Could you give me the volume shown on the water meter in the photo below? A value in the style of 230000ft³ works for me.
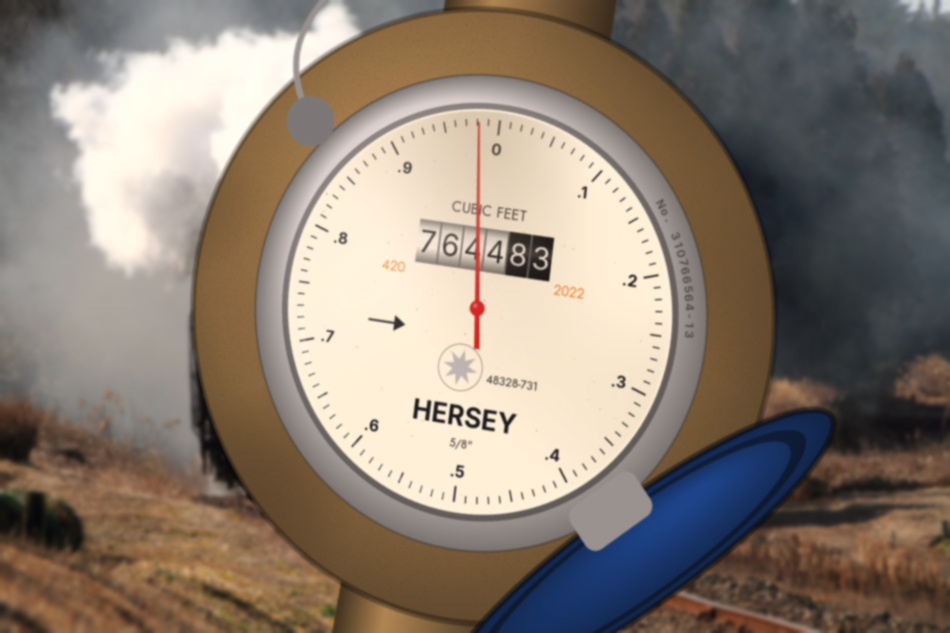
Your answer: 764482.98ft³
